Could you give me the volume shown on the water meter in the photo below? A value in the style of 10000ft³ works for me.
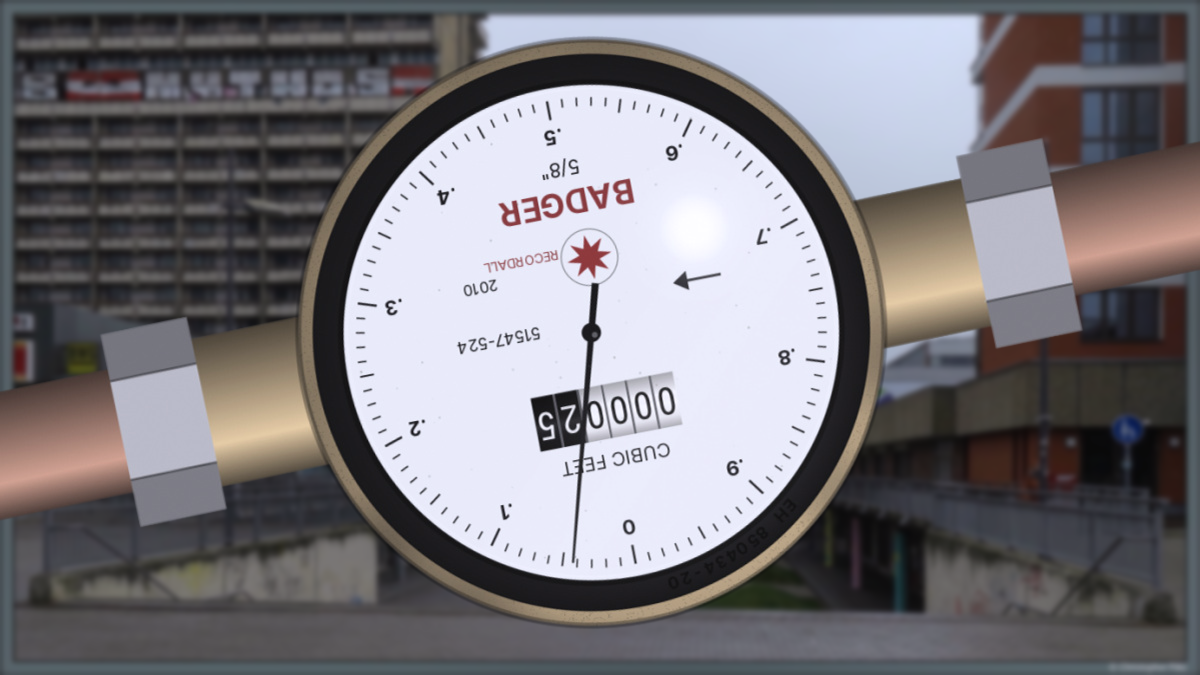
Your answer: 25.04ft³
